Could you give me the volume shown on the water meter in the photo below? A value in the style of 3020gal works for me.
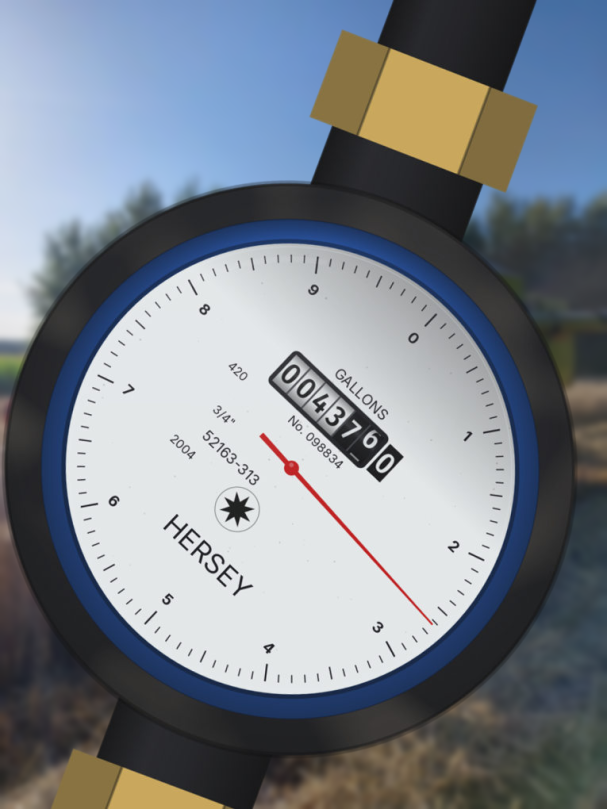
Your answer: 43762.6gal
